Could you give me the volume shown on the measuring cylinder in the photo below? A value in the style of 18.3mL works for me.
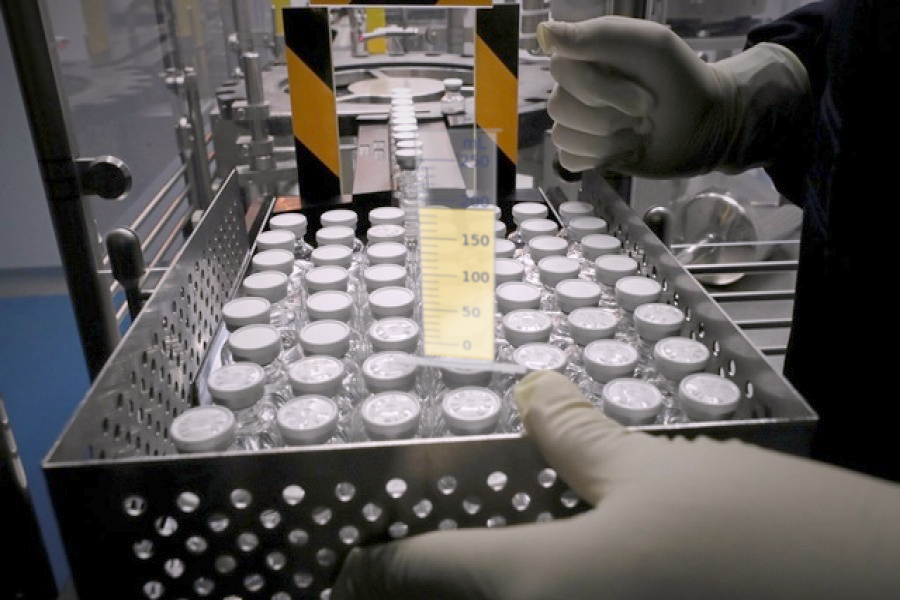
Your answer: 190mL
